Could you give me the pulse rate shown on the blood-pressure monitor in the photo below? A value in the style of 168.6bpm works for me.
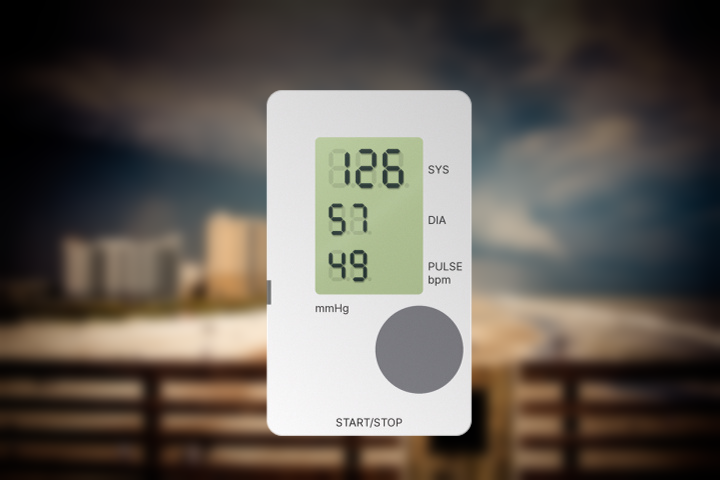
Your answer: 49bpm
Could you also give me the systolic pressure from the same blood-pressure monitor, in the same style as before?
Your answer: 126mmHg
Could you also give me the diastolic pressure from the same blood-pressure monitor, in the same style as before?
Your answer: 57mmHg
